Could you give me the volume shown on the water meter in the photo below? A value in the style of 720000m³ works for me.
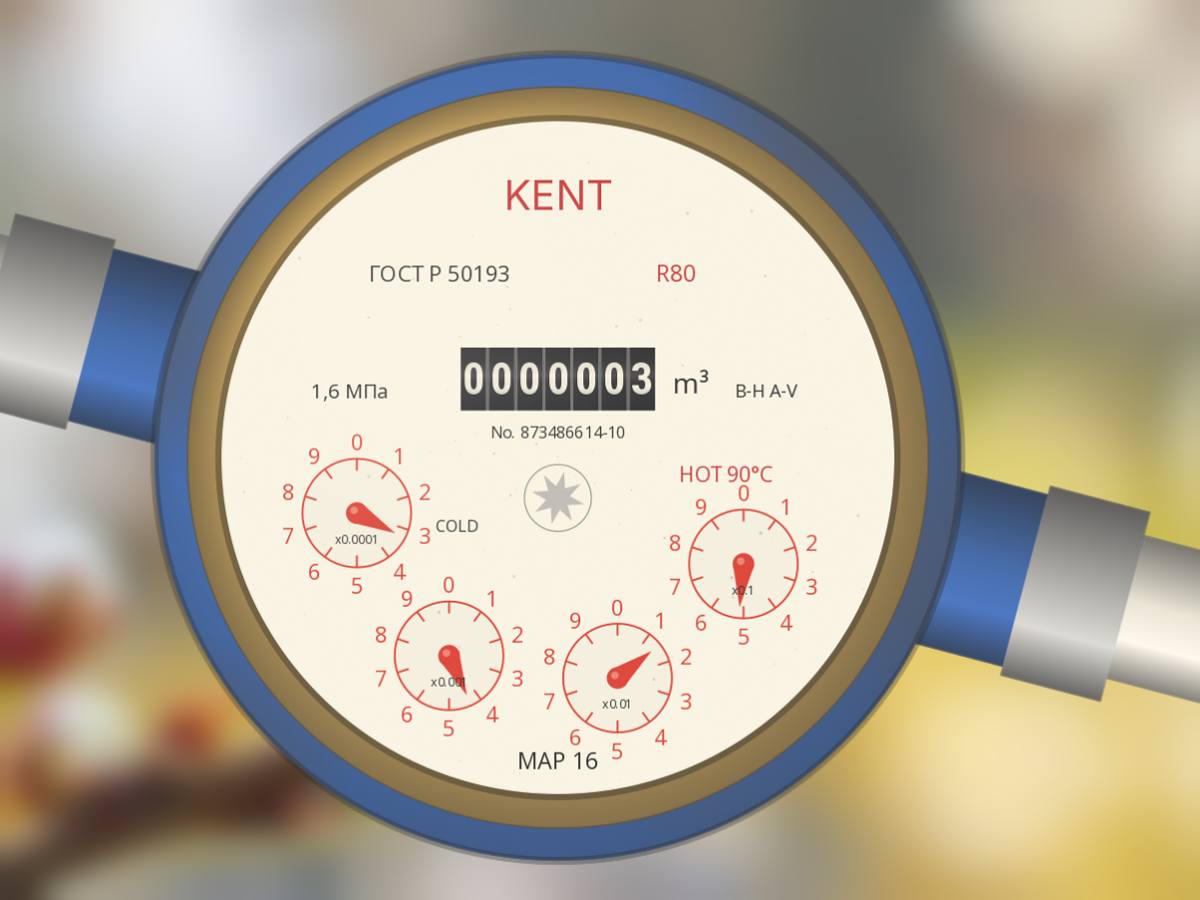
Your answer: 3.5143m³
